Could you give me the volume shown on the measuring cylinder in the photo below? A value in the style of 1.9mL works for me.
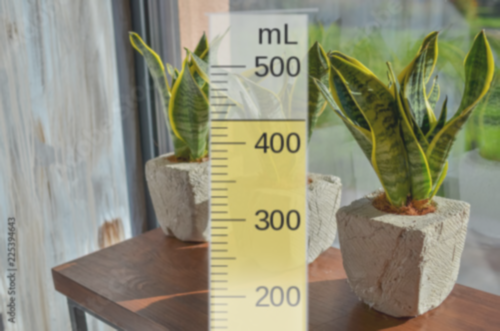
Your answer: 430mL
